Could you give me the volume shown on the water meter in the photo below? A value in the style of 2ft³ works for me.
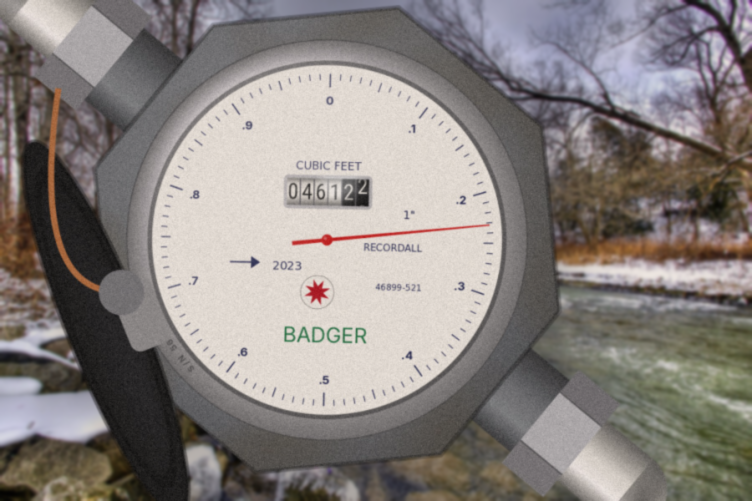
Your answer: 46122.23ft³
